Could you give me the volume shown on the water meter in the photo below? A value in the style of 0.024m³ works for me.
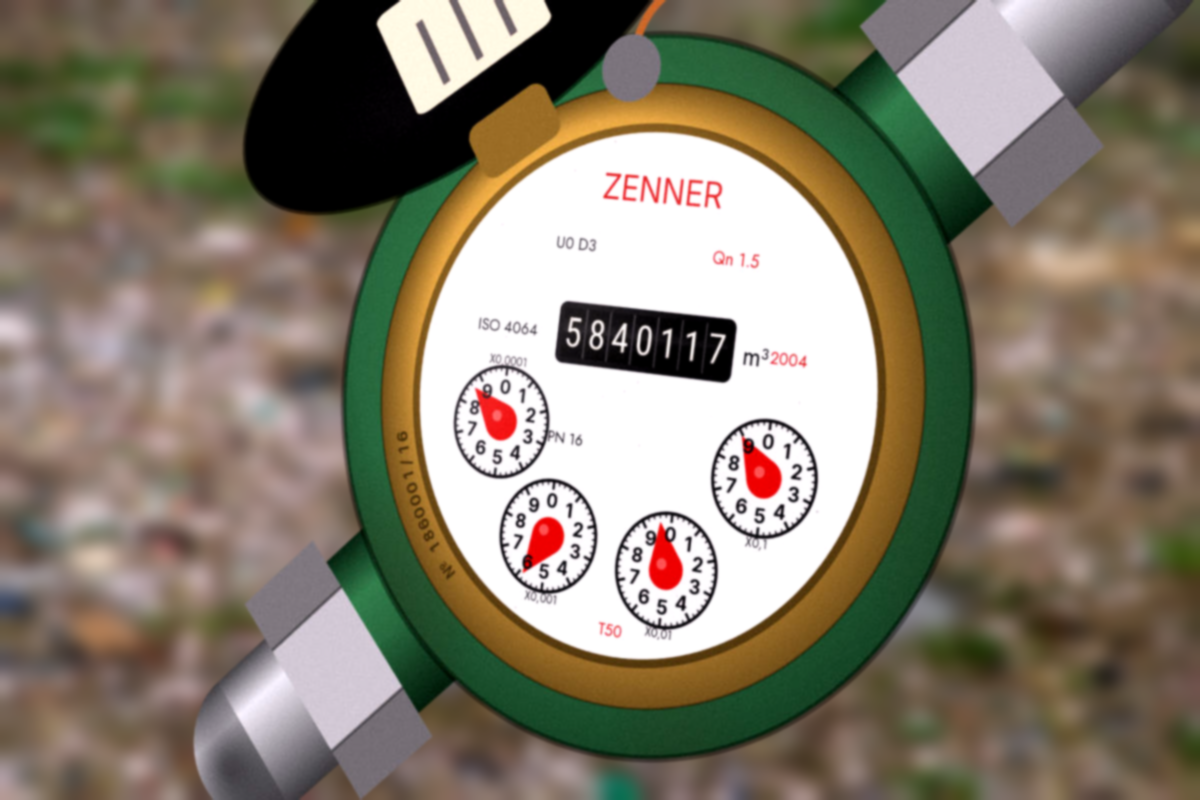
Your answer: 5840117.8958m³
